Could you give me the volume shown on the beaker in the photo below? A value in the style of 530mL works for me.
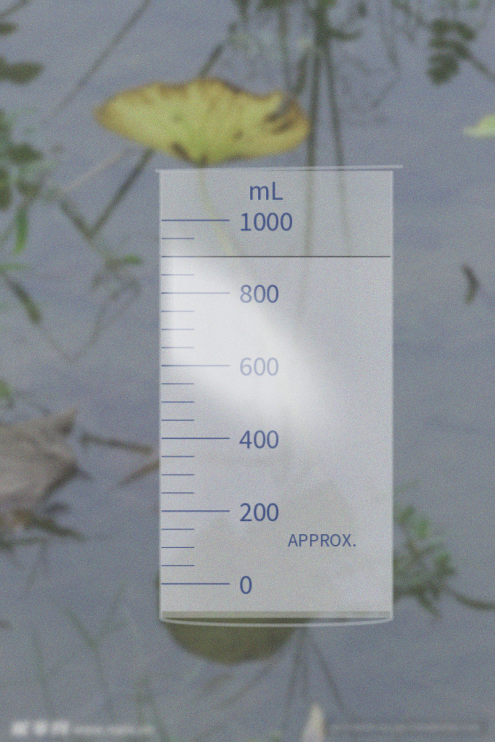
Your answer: 900mL
